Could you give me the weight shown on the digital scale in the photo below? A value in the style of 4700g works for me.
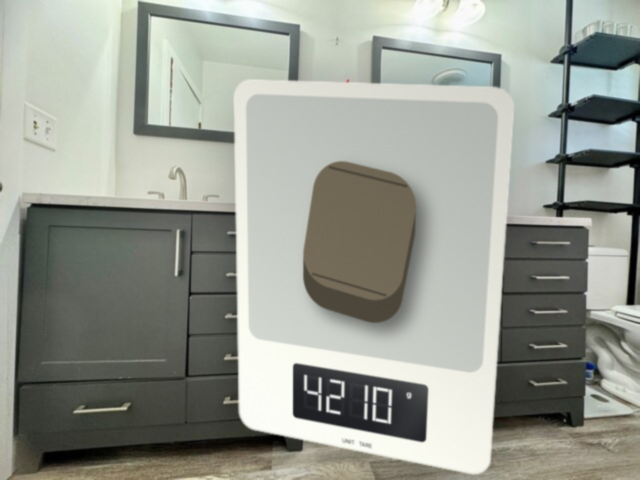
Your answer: 4210g
